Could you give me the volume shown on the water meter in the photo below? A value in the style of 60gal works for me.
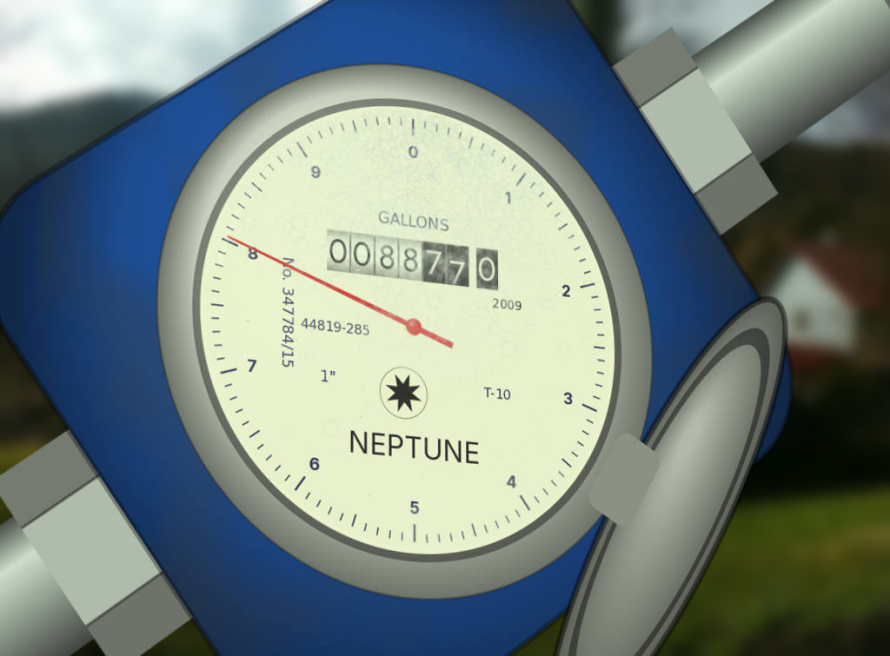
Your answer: 88768.0gal
